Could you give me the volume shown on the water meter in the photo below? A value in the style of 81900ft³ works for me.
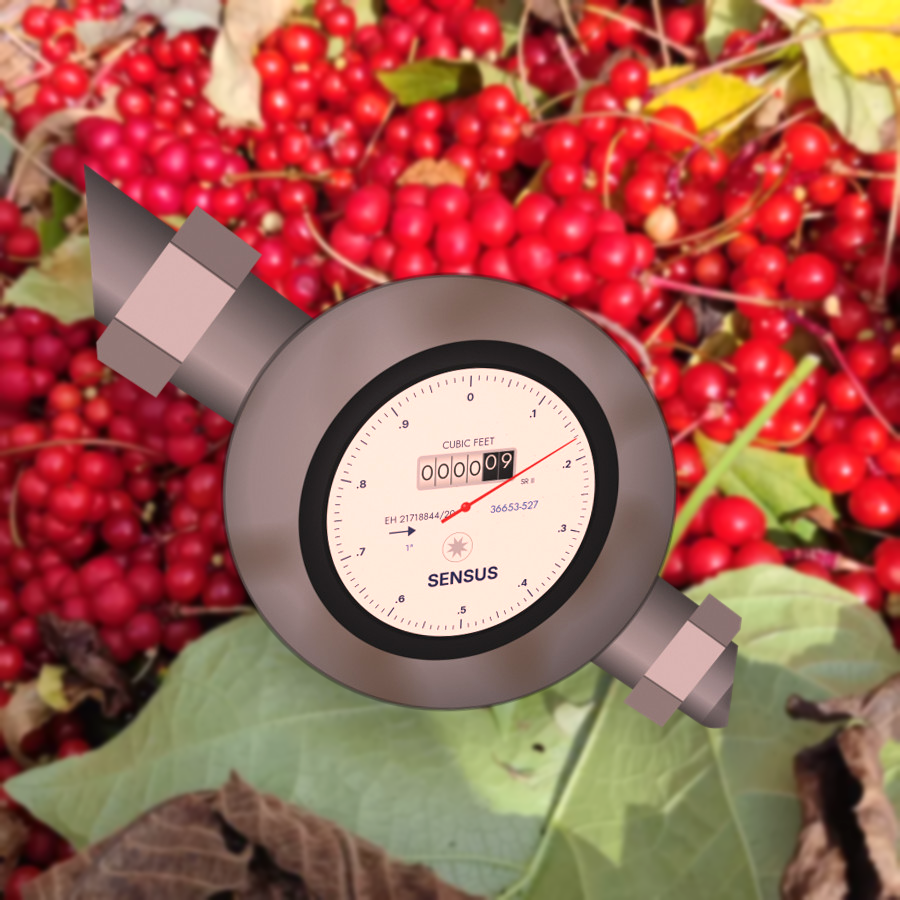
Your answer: 9.17ft³
